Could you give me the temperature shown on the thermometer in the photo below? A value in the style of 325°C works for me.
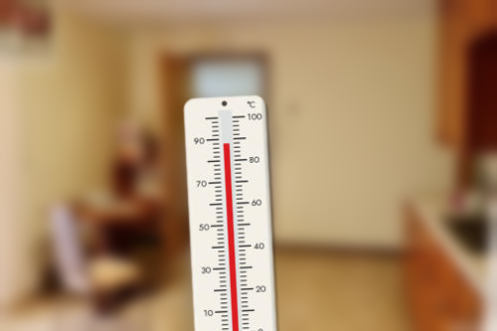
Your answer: 88°C
